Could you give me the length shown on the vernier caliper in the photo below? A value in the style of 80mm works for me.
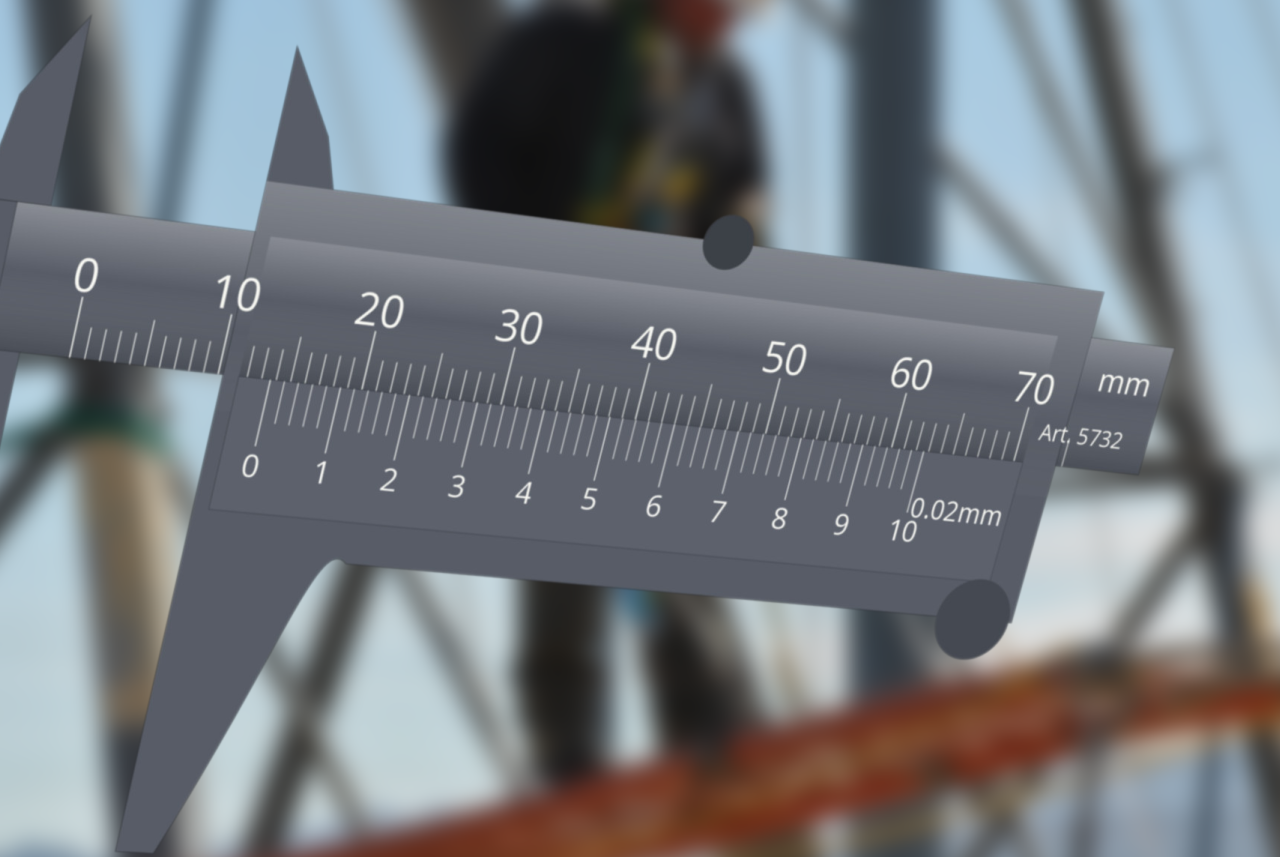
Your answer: 13.6mm
